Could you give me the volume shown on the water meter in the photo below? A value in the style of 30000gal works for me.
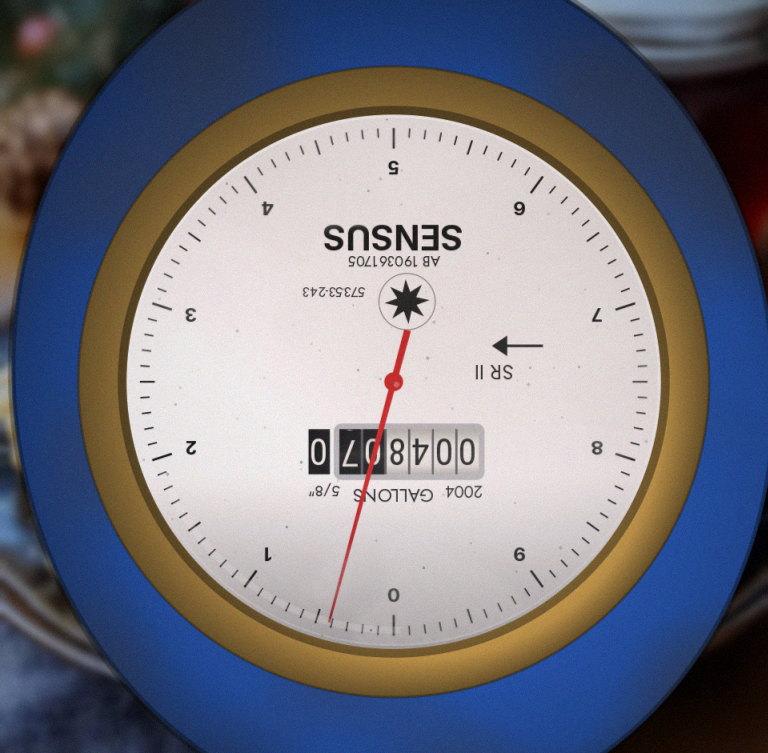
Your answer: 48070.4gal
